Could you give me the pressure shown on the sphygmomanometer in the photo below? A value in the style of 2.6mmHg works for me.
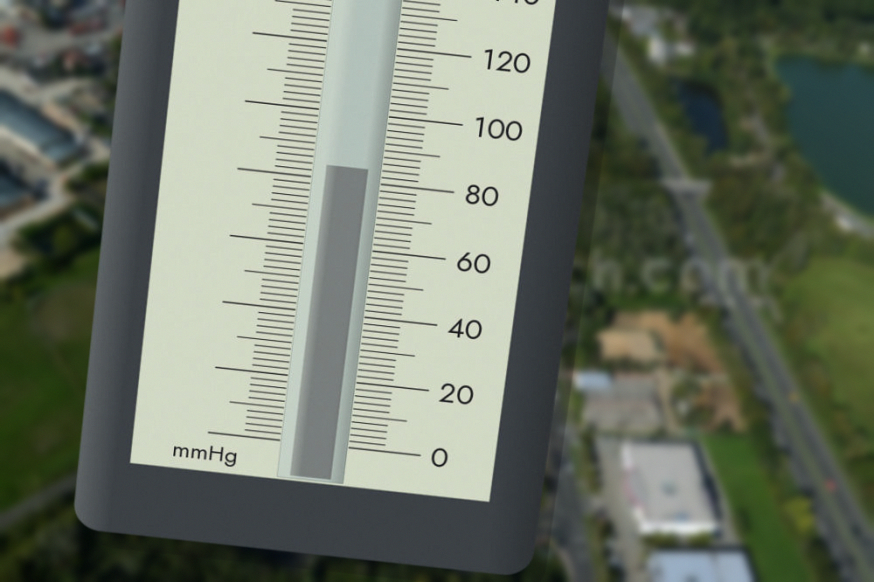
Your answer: 84mmHg
